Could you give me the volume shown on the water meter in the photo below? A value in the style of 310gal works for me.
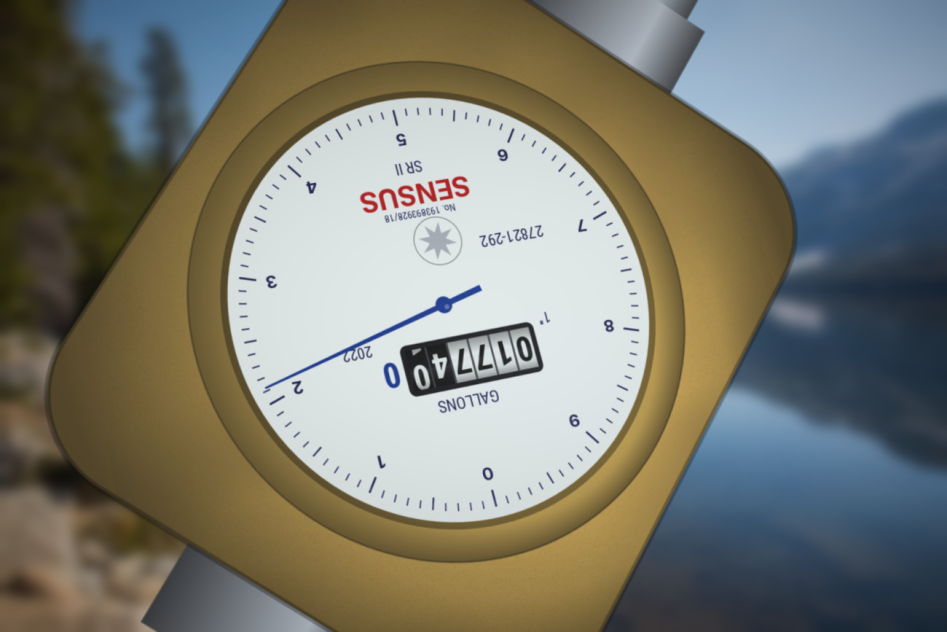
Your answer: 177402.1gal
